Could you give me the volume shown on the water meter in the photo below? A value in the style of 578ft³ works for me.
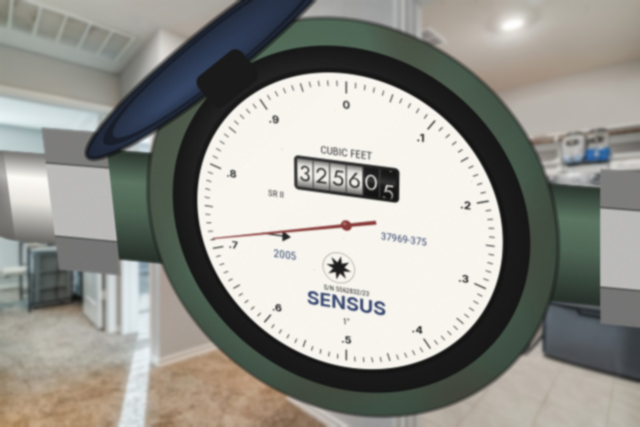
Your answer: 325604.71ft³
